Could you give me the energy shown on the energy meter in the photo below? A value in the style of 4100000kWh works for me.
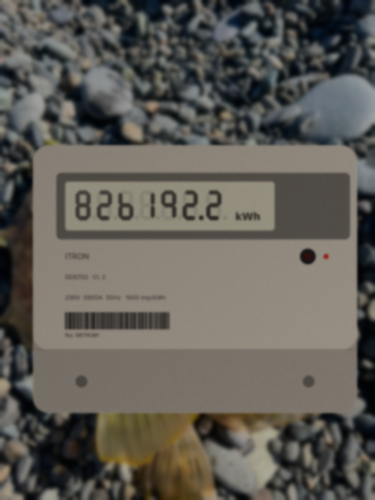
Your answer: 826192.2kWh
